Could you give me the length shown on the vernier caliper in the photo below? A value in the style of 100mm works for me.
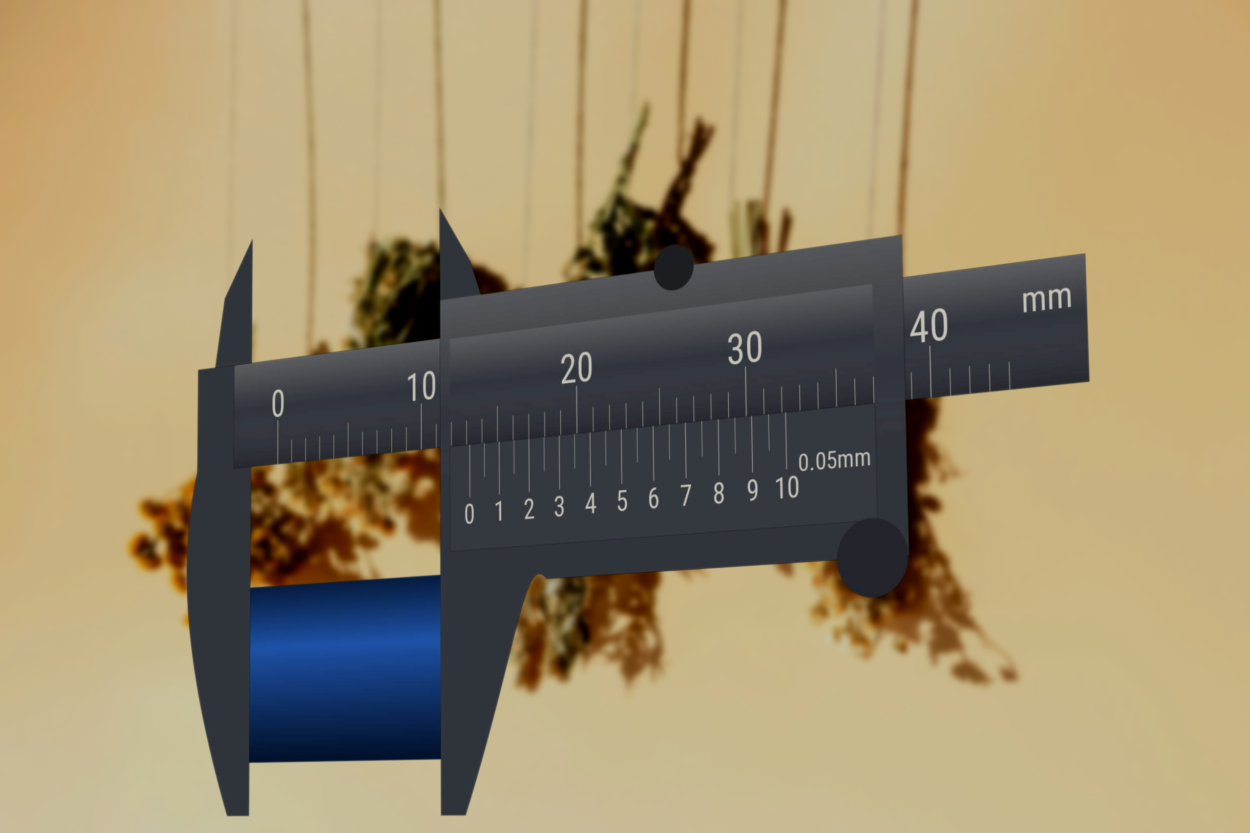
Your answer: 13.2mm
